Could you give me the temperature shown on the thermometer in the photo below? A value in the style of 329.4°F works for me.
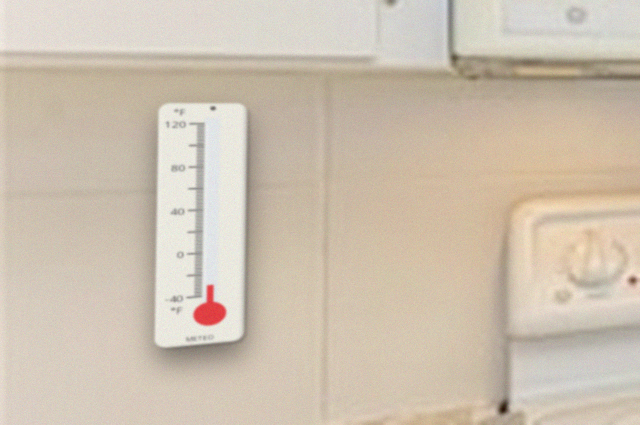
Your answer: -30°F
